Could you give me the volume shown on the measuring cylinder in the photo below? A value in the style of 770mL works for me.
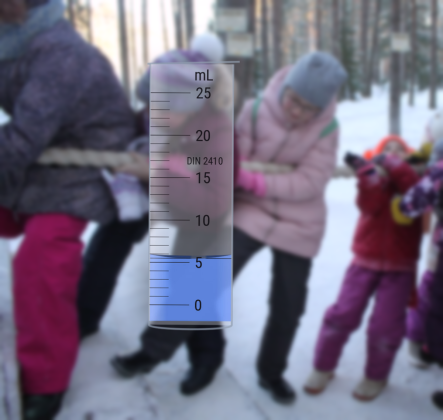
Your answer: 5.5mL
